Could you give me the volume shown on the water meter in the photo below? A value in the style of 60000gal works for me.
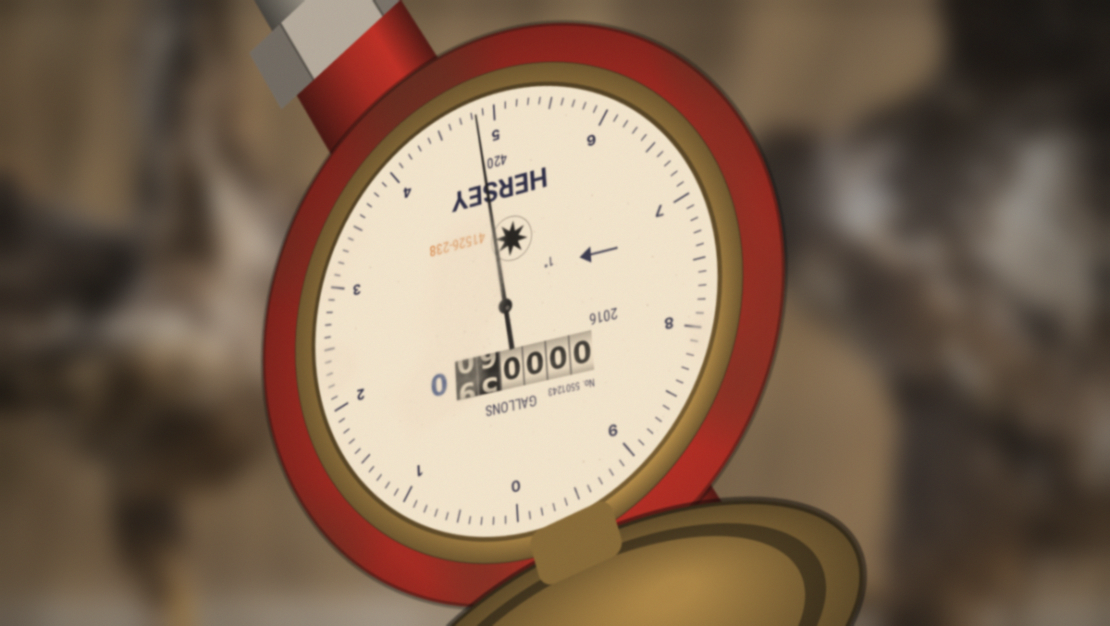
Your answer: 594.8gal
